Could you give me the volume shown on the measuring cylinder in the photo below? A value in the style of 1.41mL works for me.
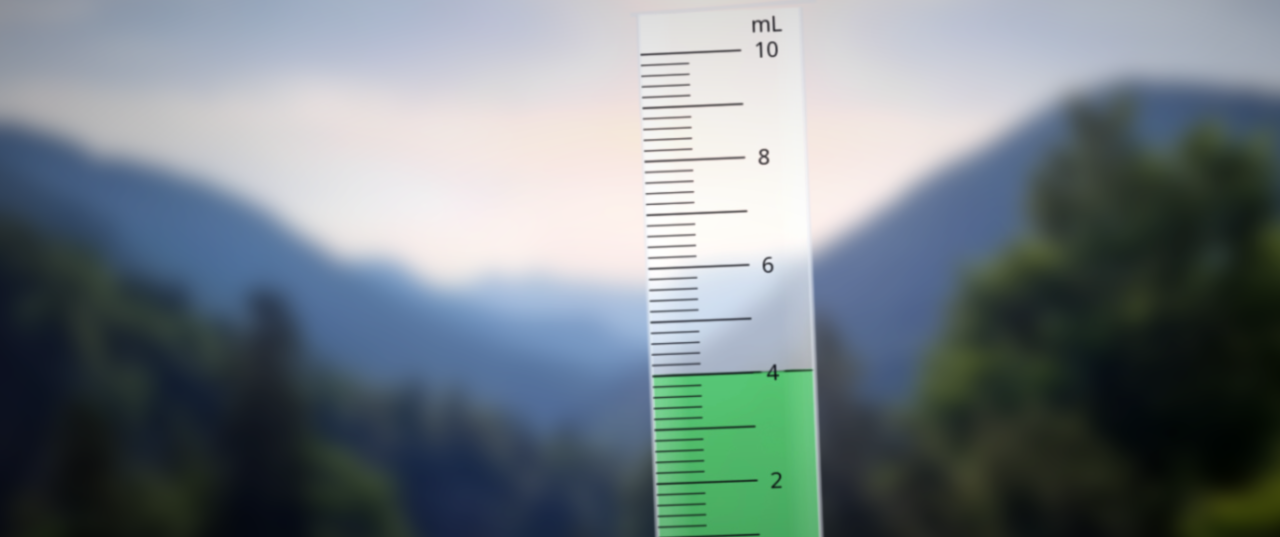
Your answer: 4mL
